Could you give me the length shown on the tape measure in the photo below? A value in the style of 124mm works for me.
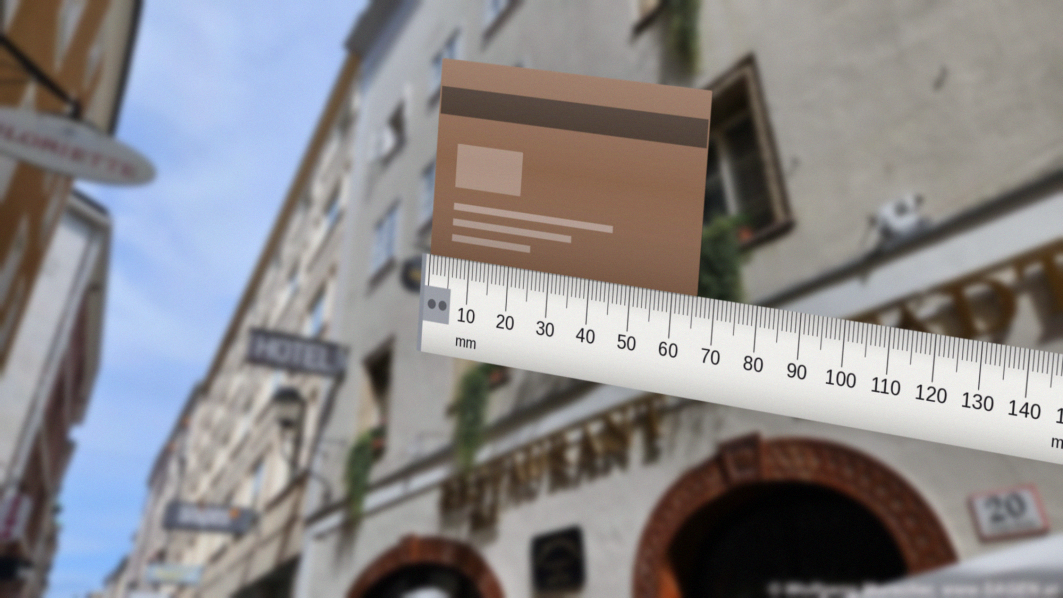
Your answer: 66mm
